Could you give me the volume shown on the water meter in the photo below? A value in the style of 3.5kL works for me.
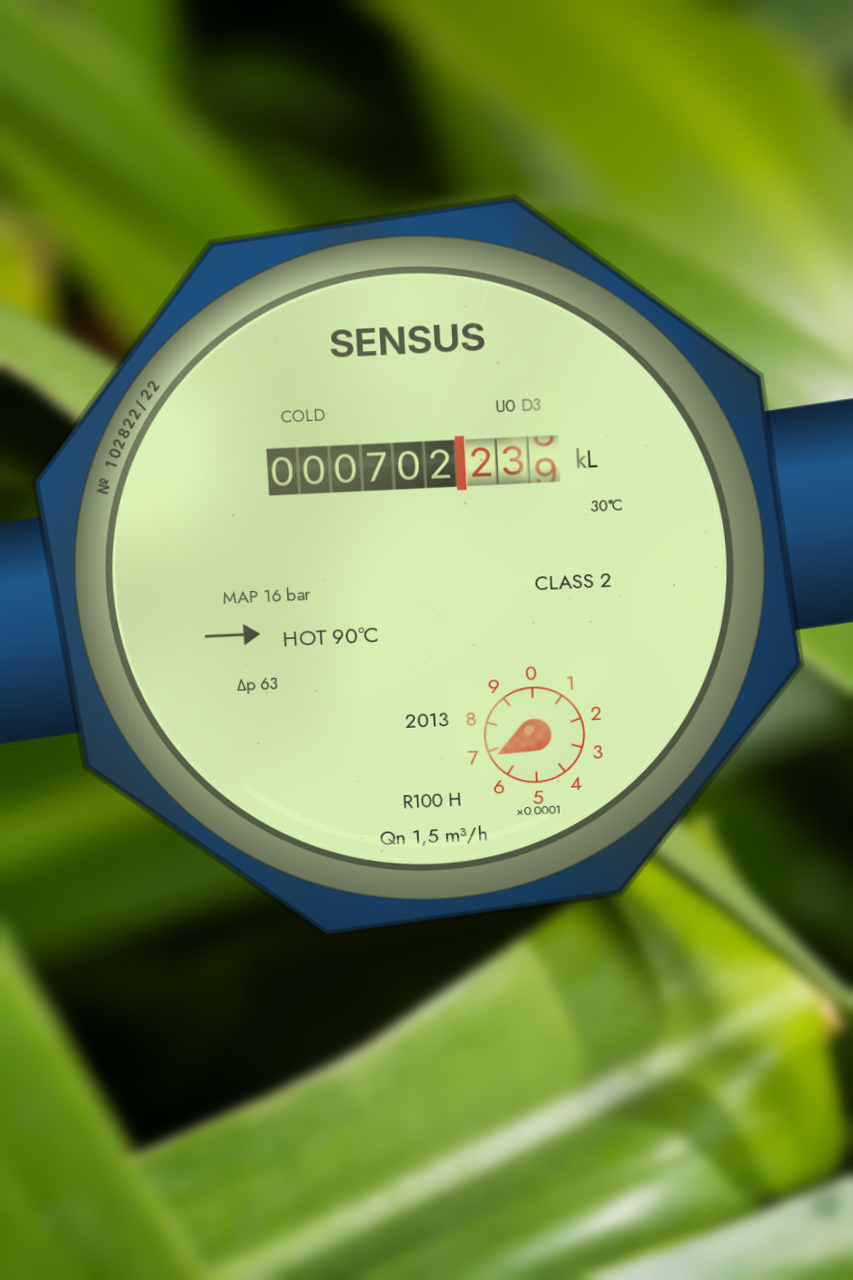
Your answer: 702.2386kL
